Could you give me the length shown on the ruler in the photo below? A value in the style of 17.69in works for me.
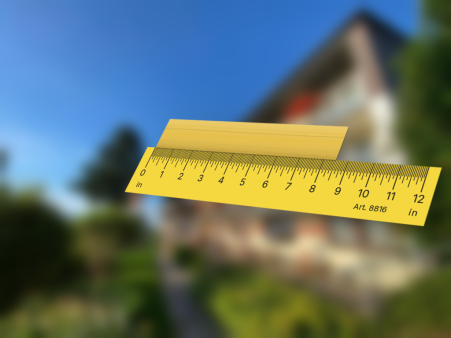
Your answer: 8.5in
